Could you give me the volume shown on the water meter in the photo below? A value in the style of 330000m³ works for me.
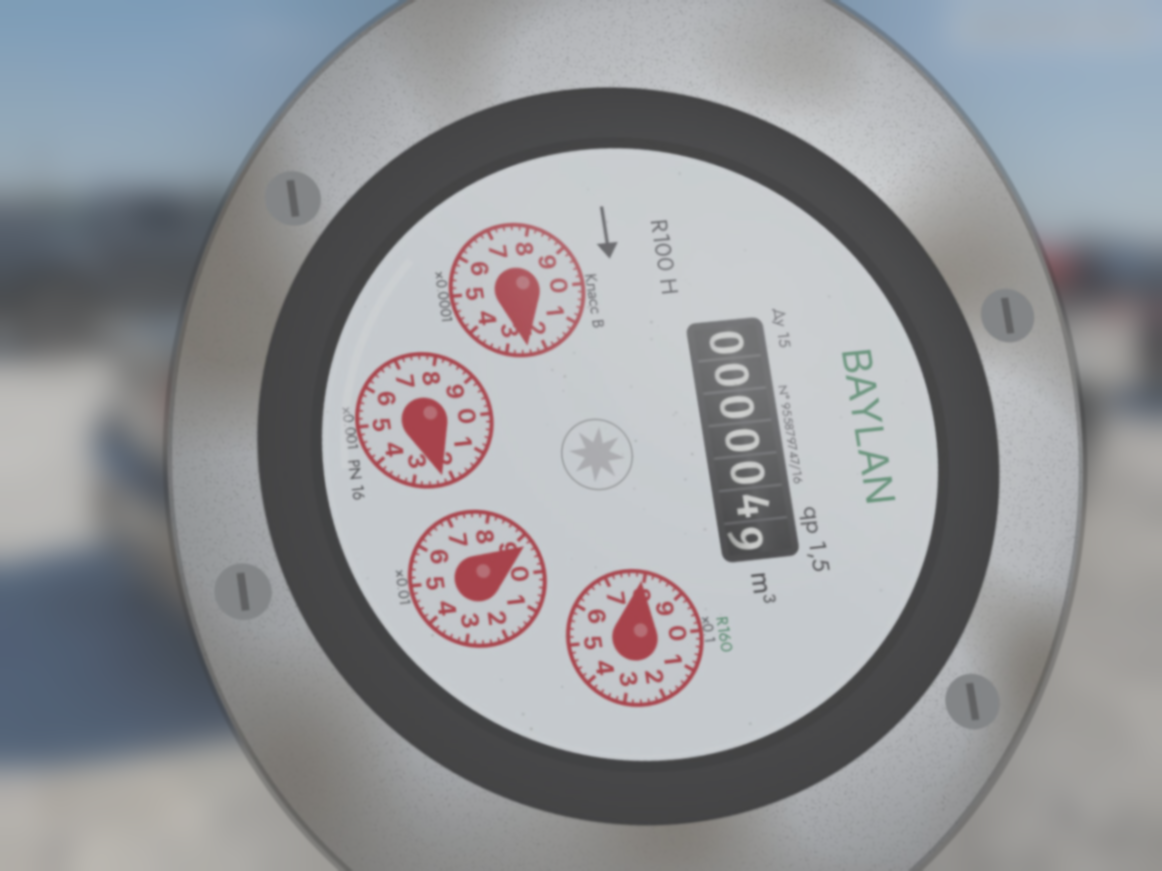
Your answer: 48.7922m³
